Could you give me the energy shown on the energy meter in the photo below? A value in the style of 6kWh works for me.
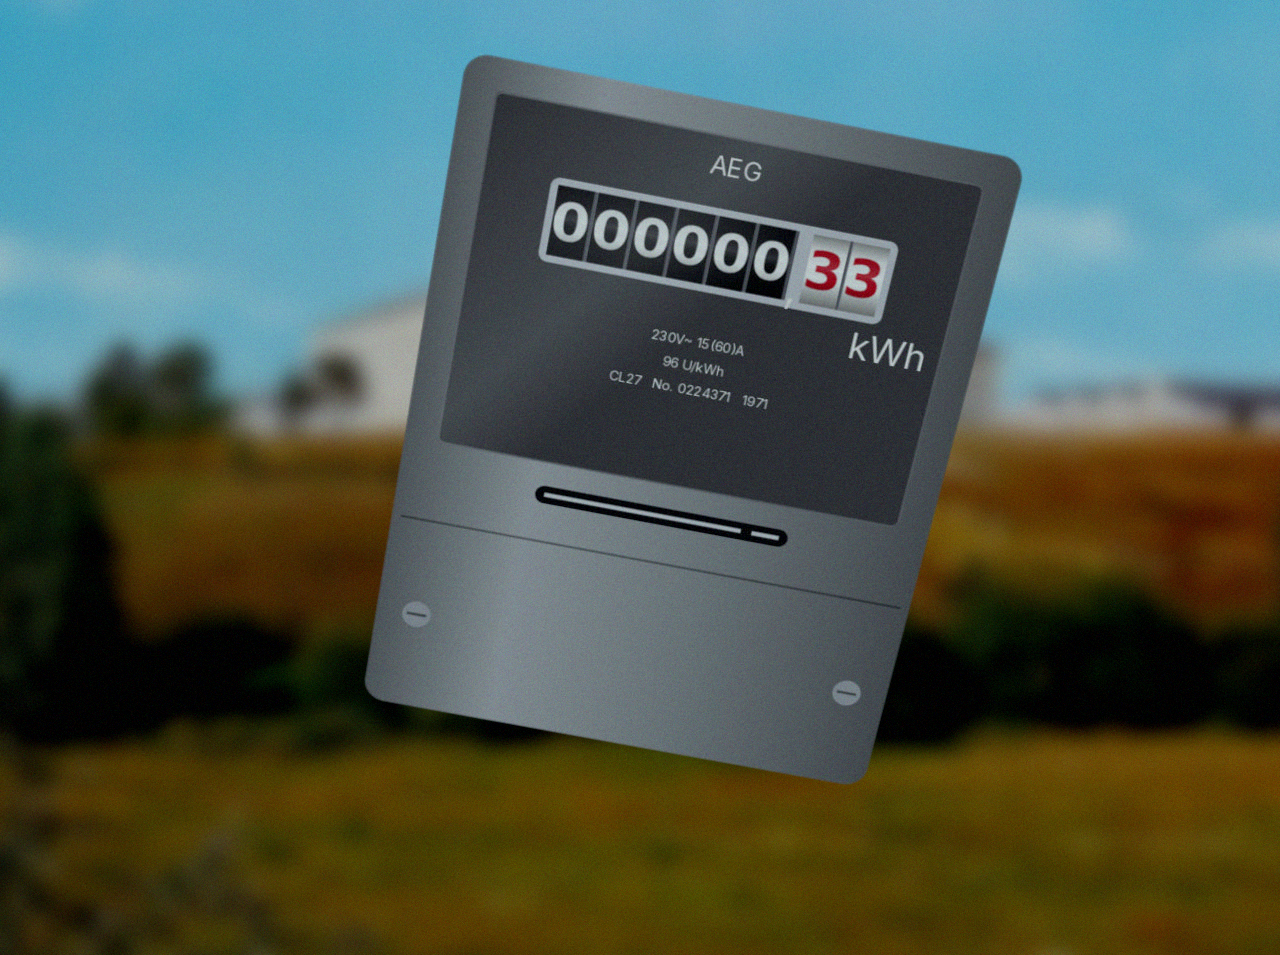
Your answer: 0.33kWh
